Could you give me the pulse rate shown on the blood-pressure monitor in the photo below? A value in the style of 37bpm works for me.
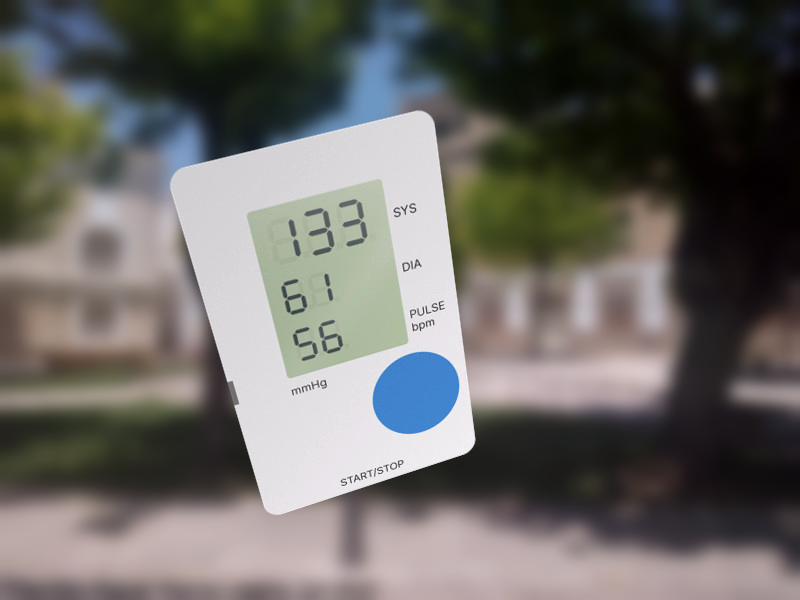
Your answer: 56bpm
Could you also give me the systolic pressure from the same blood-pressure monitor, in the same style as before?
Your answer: 133mmHg
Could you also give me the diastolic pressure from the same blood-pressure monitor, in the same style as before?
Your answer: 61mmHg
